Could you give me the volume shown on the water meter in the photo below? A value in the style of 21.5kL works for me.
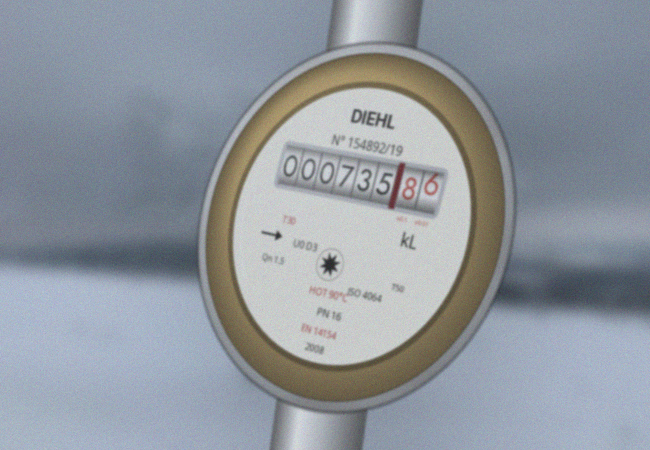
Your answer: 735.86kL
